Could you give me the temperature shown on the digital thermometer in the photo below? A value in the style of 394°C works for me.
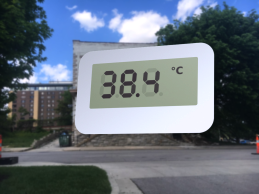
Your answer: 38.4°C
